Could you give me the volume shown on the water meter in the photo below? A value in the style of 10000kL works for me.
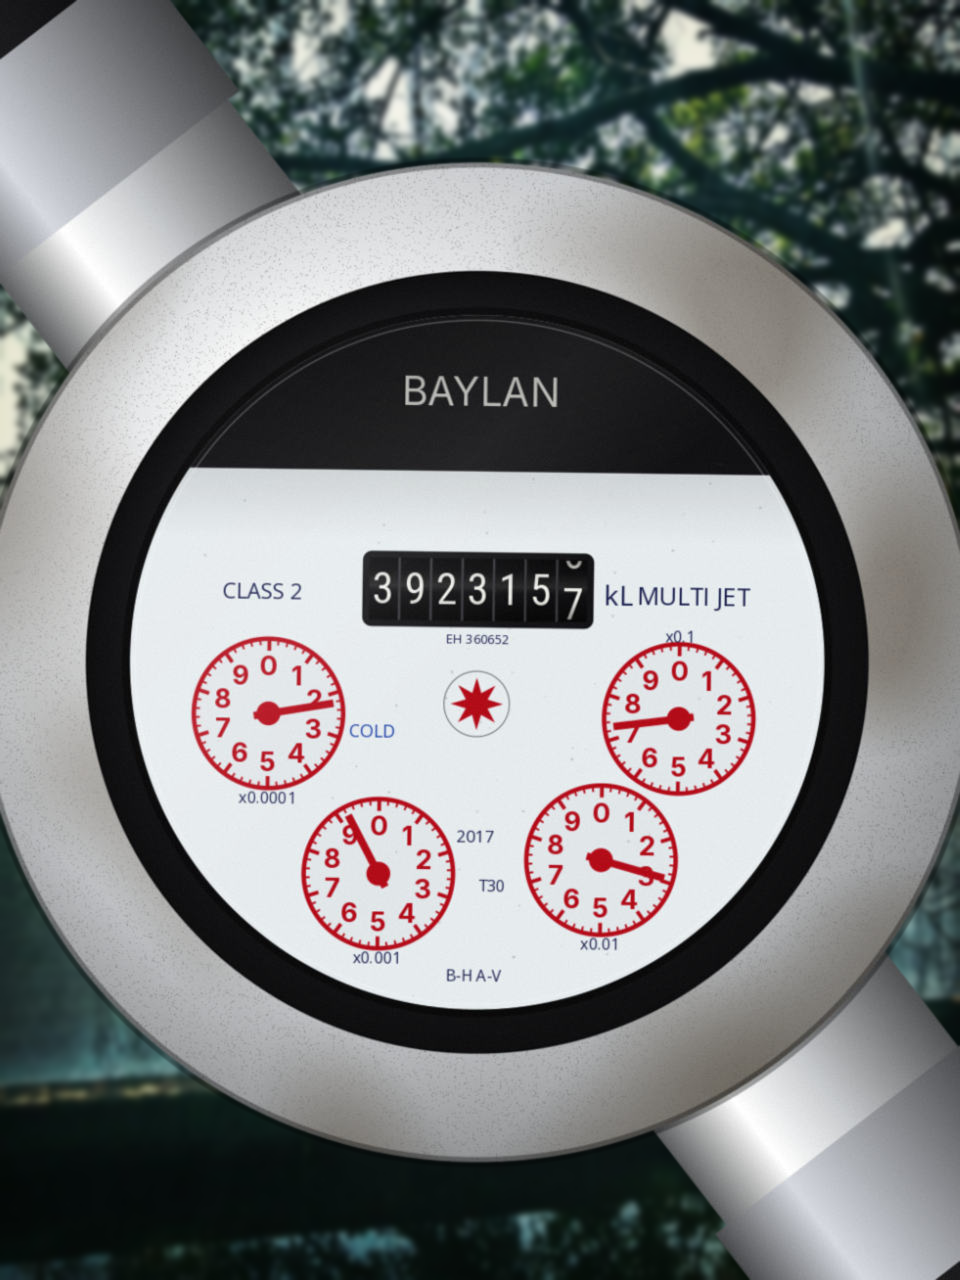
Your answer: 3923156.7292kL
